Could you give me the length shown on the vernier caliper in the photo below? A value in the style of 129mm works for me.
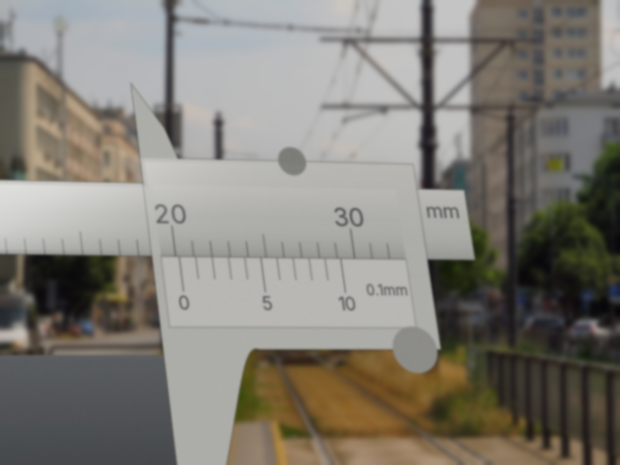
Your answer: 20.2mm
